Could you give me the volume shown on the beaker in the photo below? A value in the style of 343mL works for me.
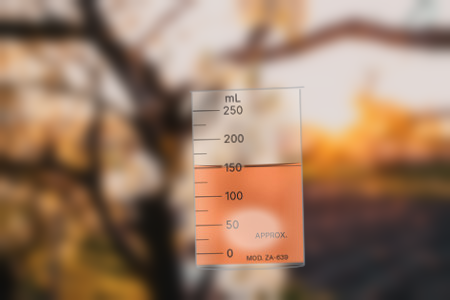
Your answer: 150mL
